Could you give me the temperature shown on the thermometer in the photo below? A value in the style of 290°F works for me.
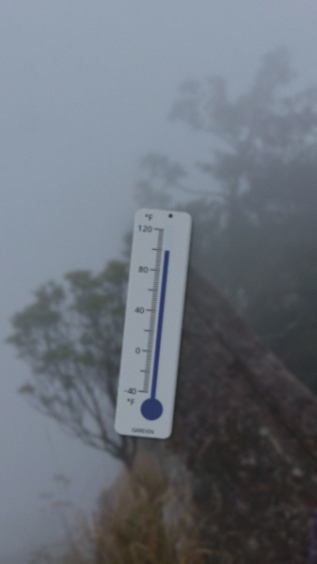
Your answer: 100°F
